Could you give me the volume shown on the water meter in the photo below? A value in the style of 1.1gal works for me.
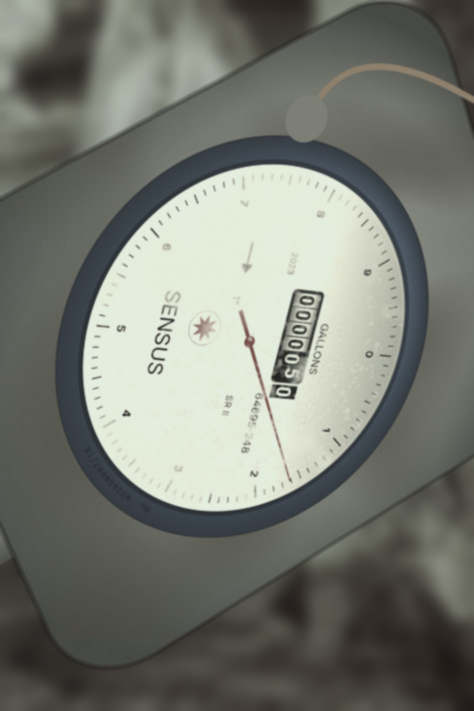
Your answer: 51.6gal
